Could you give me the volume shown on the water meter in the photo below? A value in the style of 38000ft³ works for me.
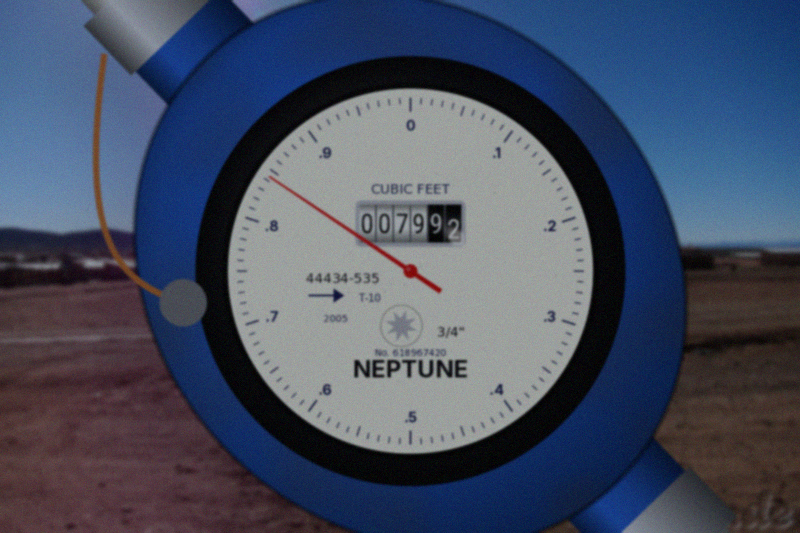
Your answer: 7991.84ft³
